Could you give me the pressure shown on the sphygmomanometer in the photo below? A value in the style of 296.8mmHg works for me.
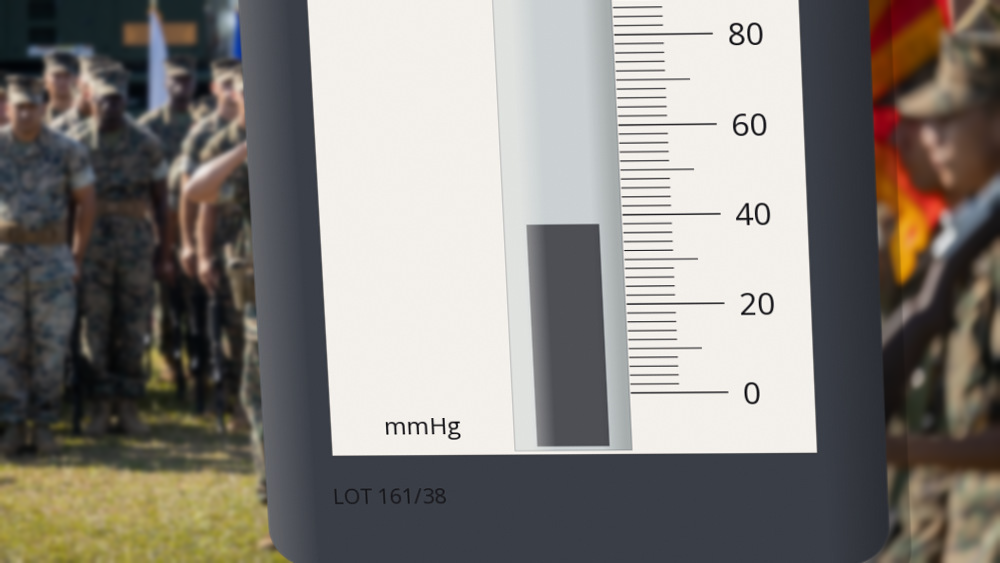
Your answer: 38mmHg
